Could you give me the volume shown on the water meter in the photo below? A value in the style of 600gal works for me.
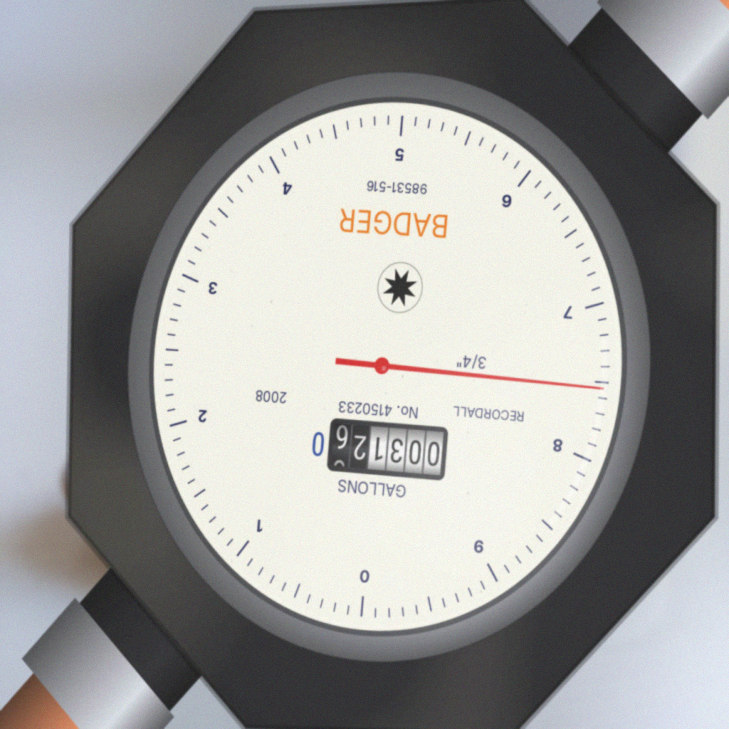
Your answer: 31257.5gal
